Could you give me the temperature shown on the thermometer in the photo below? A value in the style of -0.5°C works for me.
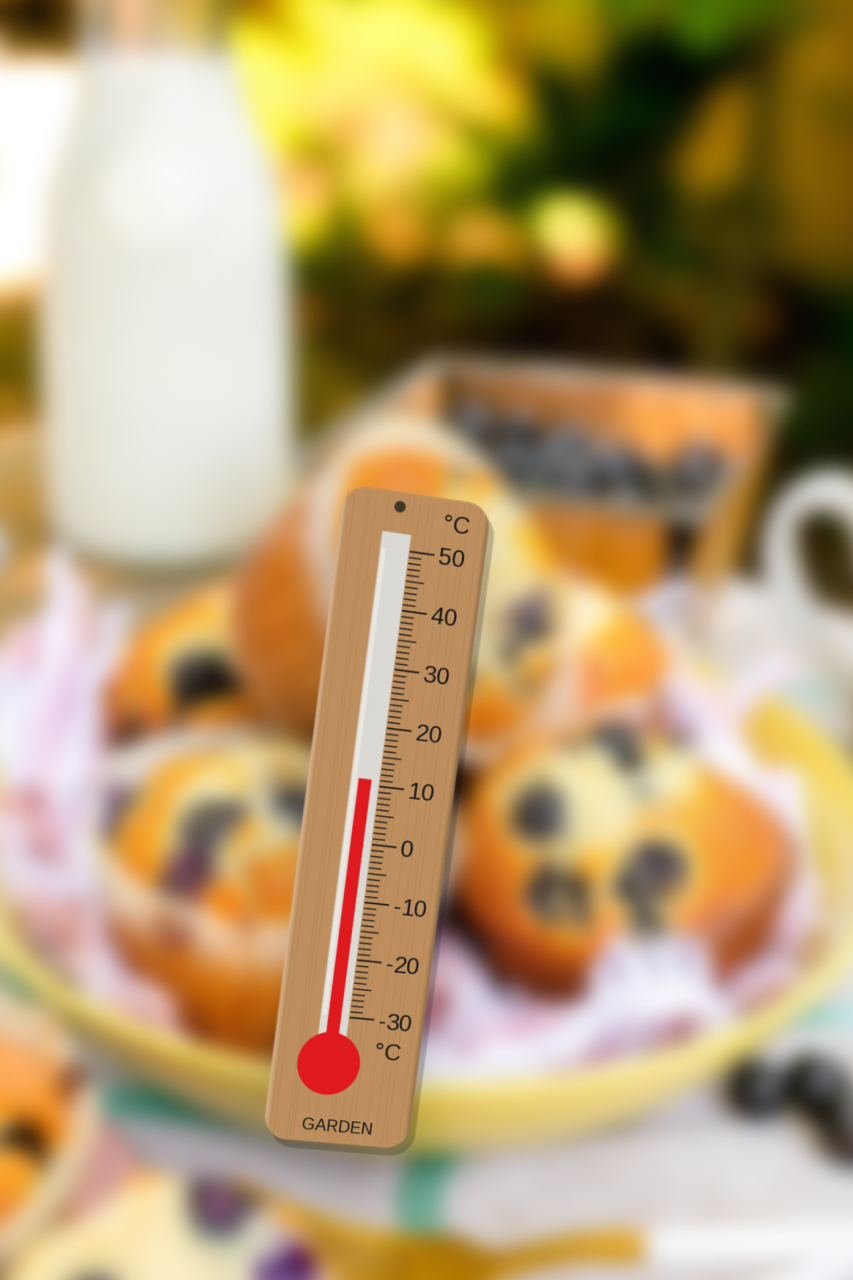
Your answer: 11°C
